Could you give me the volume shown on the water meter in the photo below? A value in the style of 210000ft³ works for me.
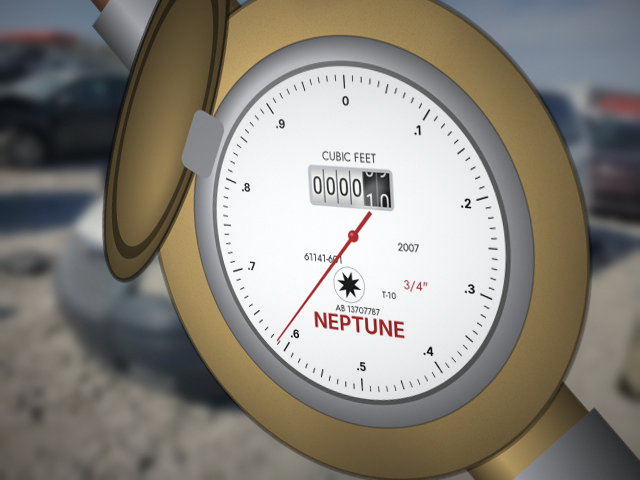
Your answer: 9.61ft³
